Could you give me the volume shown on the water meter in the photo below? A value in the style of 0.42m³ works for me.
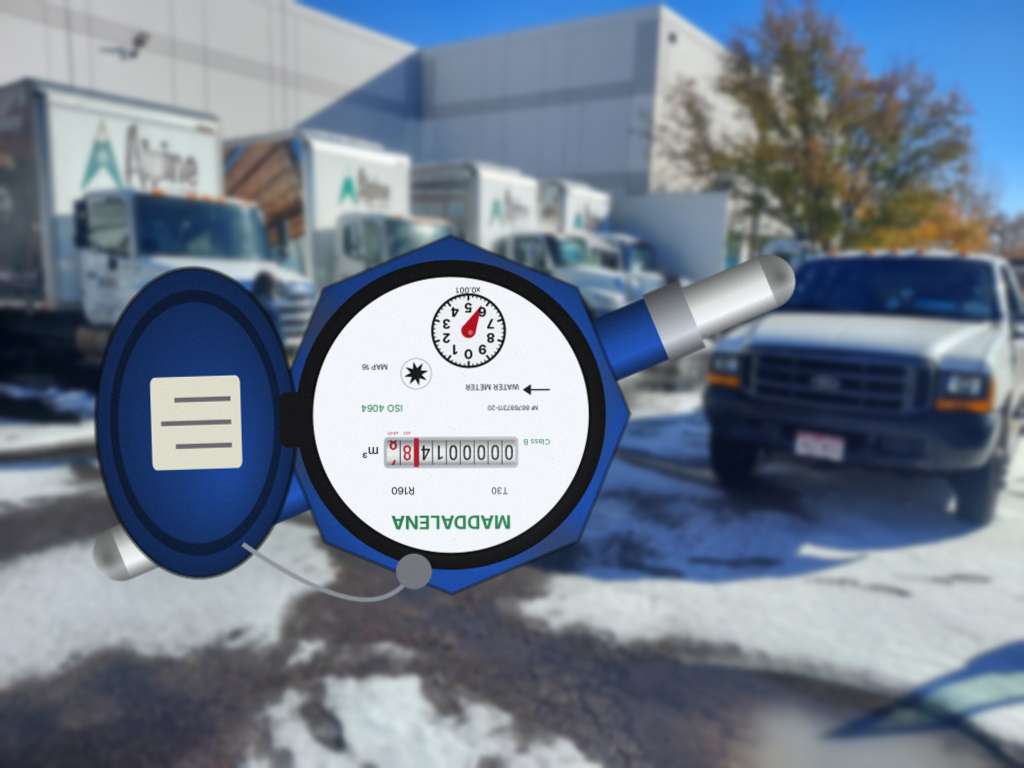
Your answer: 14.875m³
